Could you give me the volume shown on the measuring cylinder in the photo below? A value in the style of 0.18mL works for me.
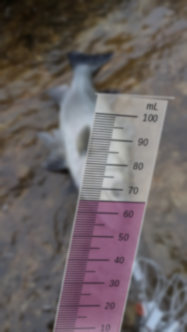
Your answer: 65mL
